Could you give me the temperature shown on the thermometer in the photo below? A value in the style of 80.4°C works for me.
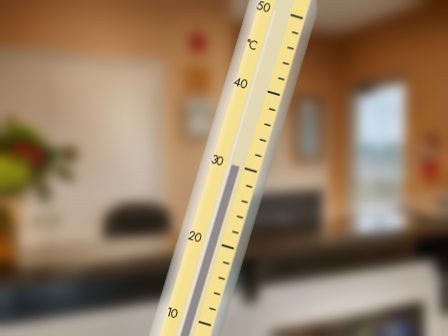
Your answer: 30°C
